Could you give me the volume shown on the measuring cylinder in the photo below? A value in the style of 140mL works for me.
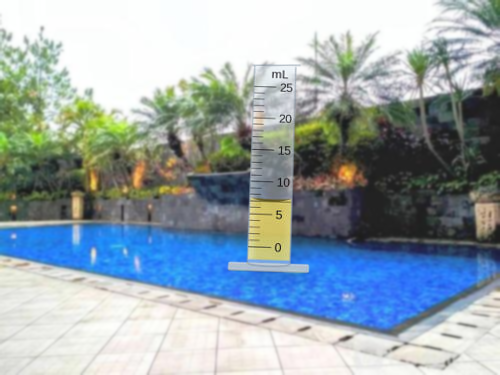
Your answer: 7mL
